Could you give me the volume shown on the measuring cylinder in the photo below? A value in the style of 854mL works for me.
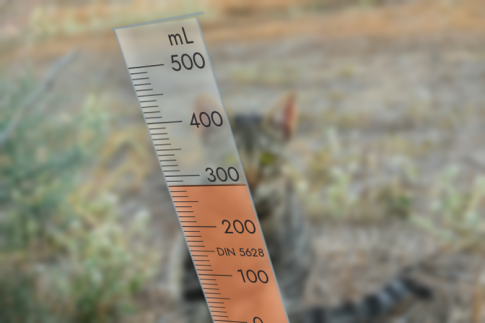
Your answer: 280mL
